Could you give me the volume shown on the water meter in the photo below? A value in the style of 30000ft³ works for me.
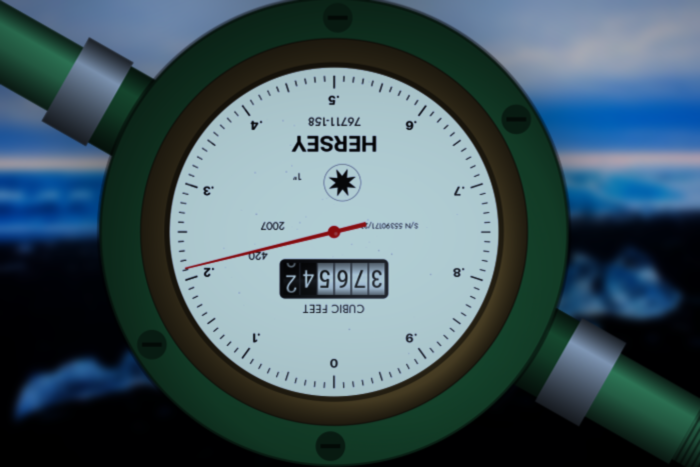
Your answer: 376542.21ft³
